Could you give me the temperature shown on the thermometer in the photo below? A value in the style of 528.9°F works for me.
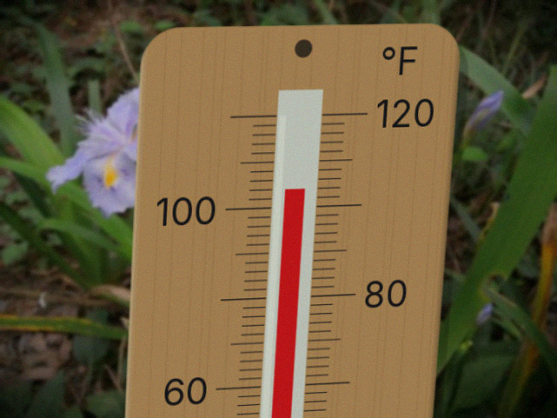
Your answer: 104°F
